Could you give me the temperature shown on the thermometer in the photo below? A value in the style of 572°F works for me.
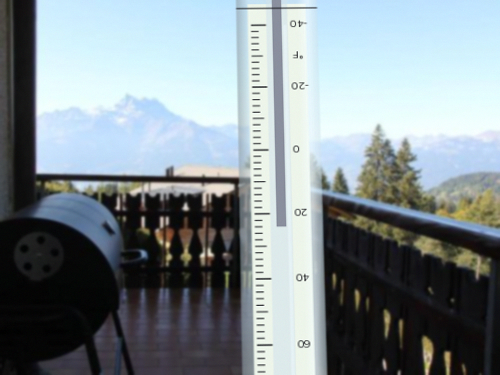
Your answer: 24°F
